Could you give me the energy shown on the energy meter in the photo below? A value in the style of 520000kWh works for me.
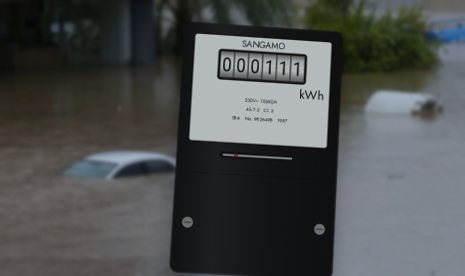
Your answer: 111kWh
